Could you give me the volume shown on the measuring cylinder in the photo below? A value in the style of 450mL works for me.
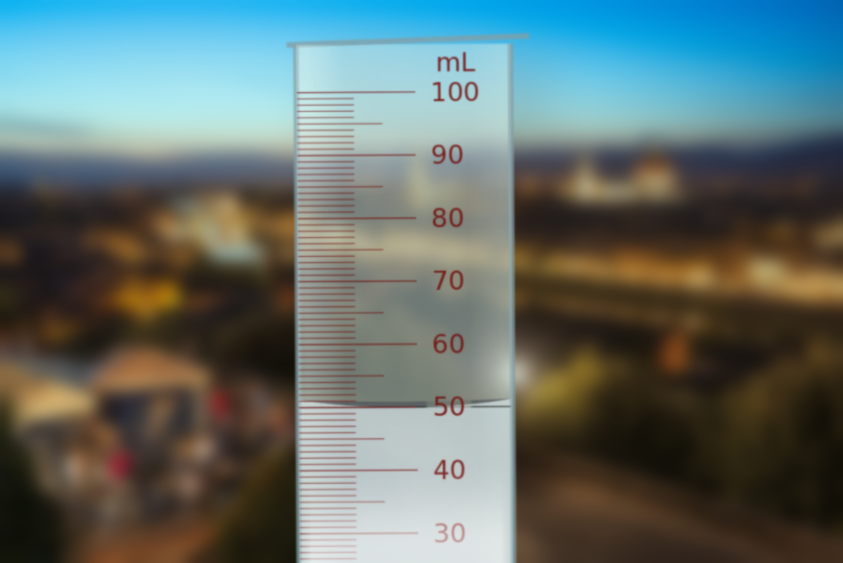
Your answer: 50mL
